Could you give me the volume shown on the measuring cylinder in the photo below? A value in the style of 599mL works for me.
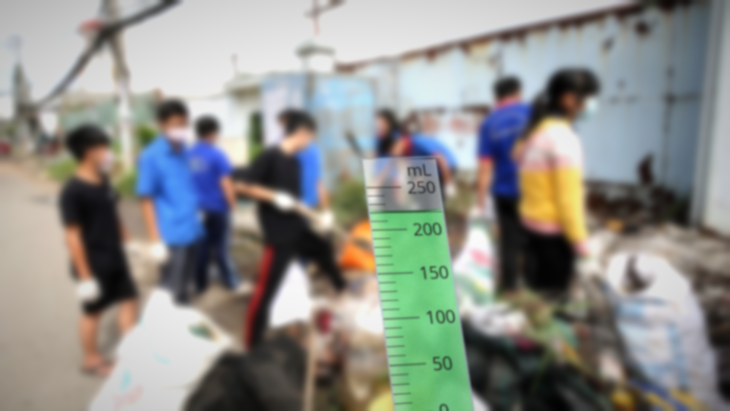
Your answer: 220mL
